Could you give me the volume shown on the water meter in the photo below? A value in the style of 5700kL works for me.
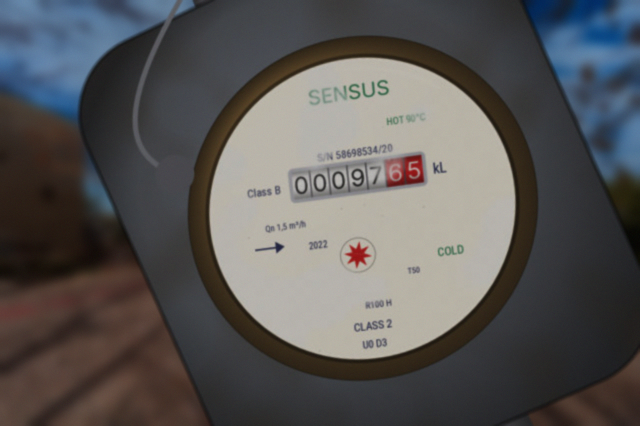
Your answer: 97.65kL
